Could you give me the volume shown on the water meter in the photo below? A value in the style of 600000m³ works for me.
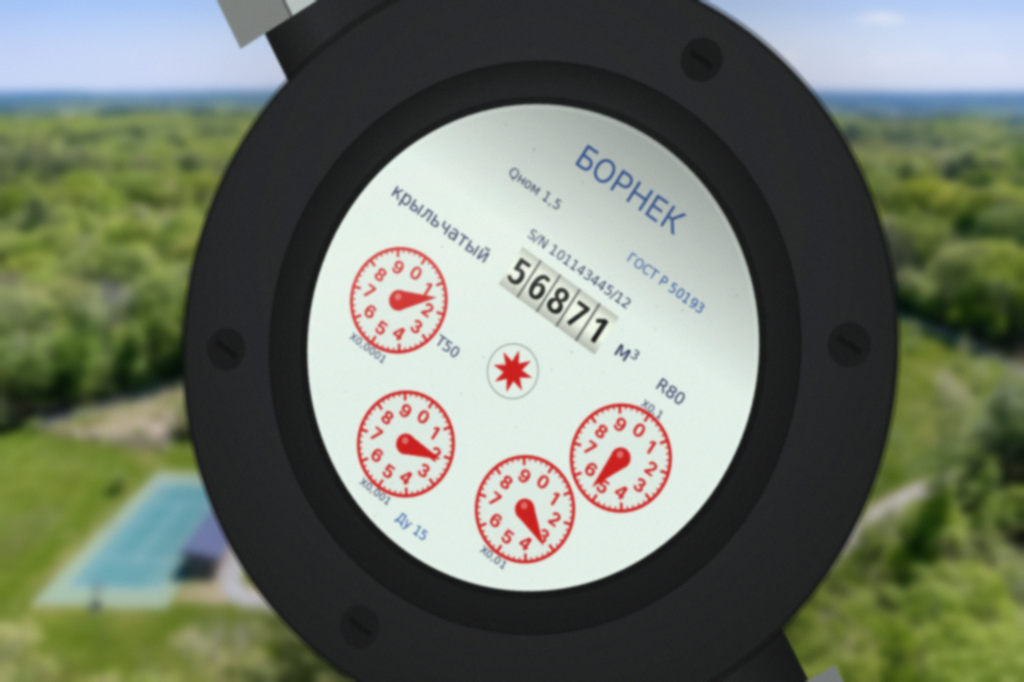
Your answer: 56871.5321m³
